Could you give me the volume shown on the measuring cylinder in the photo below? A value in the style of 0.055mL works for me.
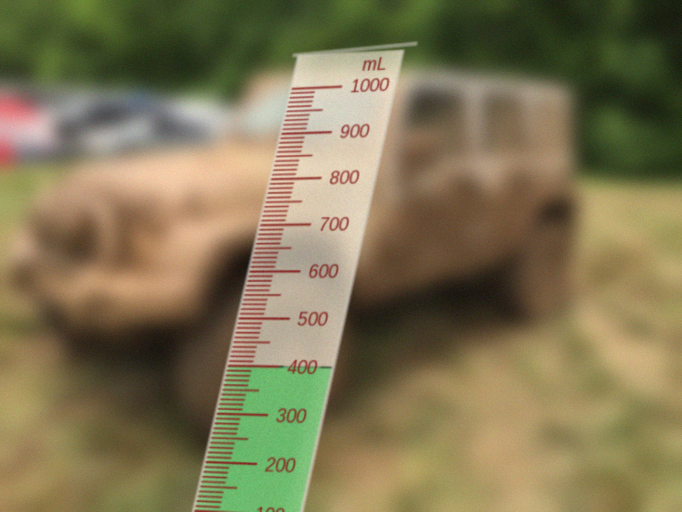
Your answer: 400mL
